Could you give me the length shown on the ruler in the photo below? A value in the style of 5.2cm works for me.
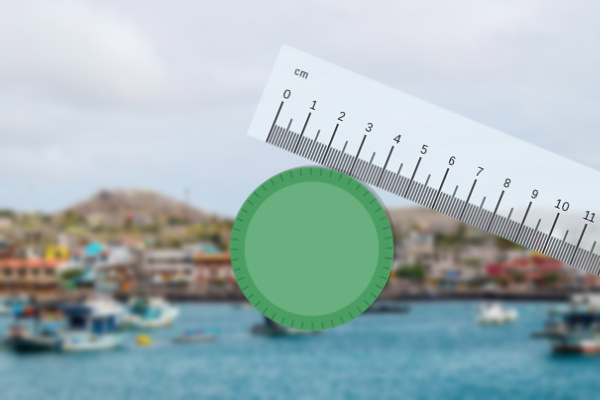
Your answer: 5.5cm
